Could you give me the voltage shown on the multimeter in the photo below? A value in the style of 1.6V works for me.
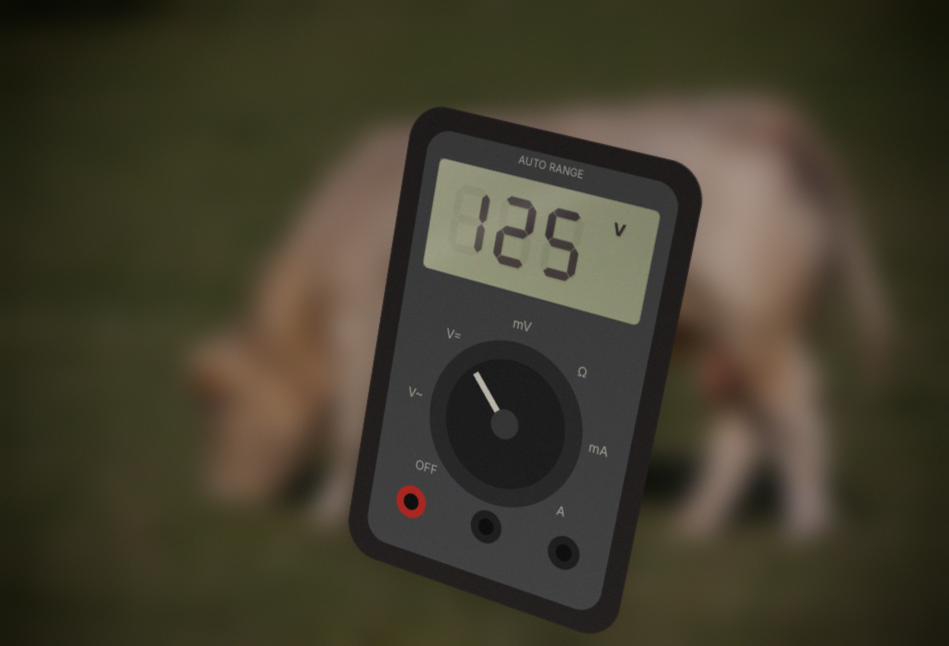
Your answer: 125V
